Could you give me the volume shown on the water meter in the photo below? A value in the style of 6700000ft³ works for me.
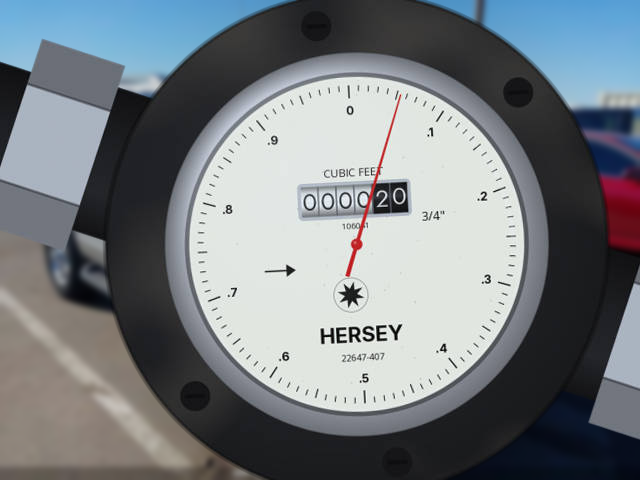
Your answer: 20.05ft³
